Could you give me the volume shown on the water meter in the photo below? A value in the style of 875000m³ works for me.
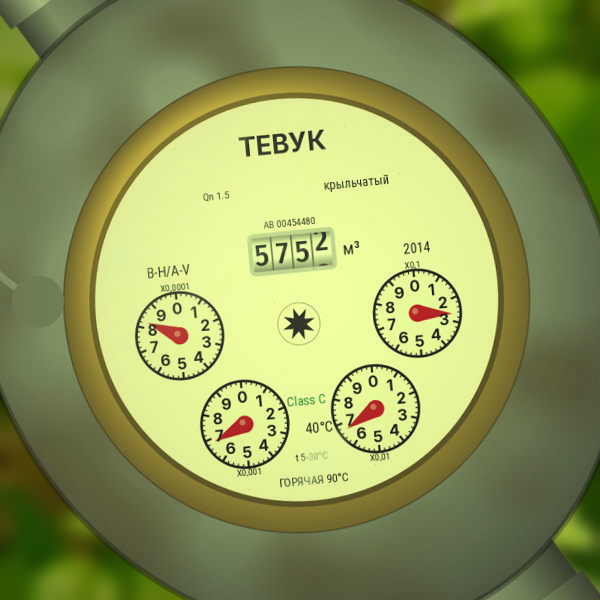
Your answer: 5752.2668m³
